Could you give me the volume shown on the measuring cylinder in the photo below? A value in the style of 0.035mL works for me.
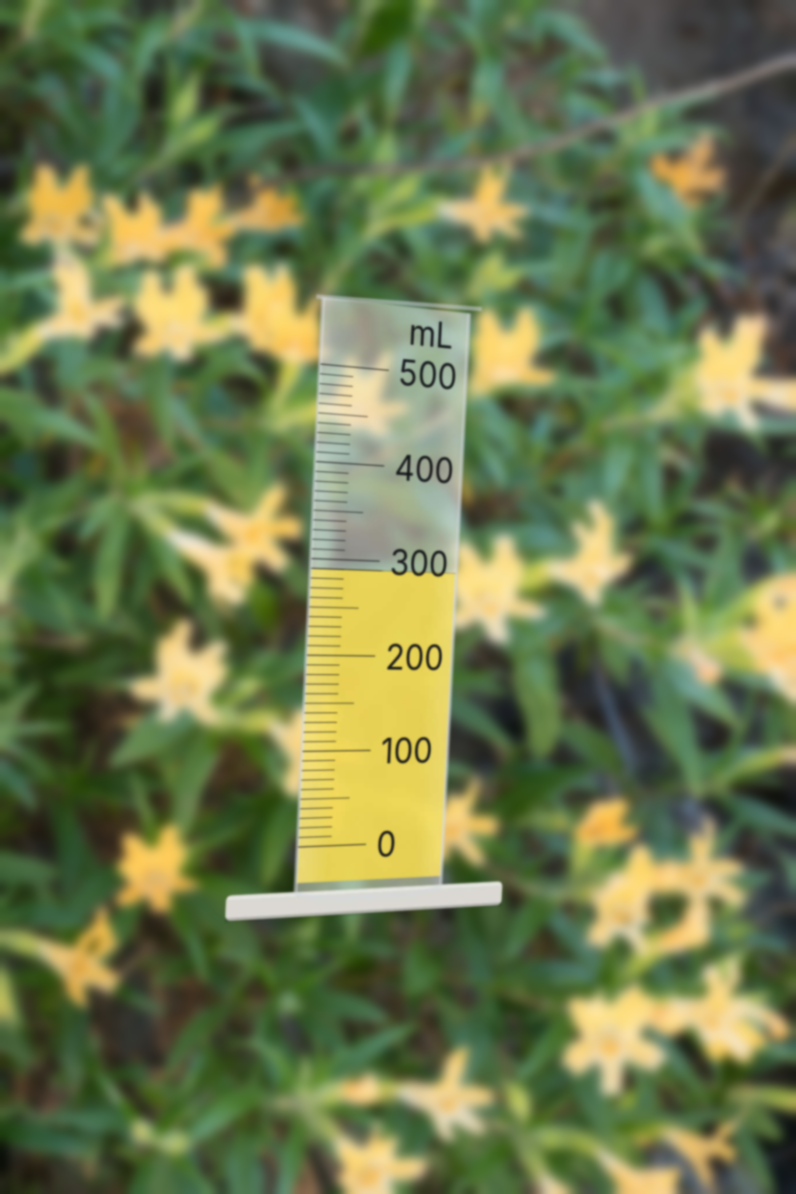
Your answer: 290mL
